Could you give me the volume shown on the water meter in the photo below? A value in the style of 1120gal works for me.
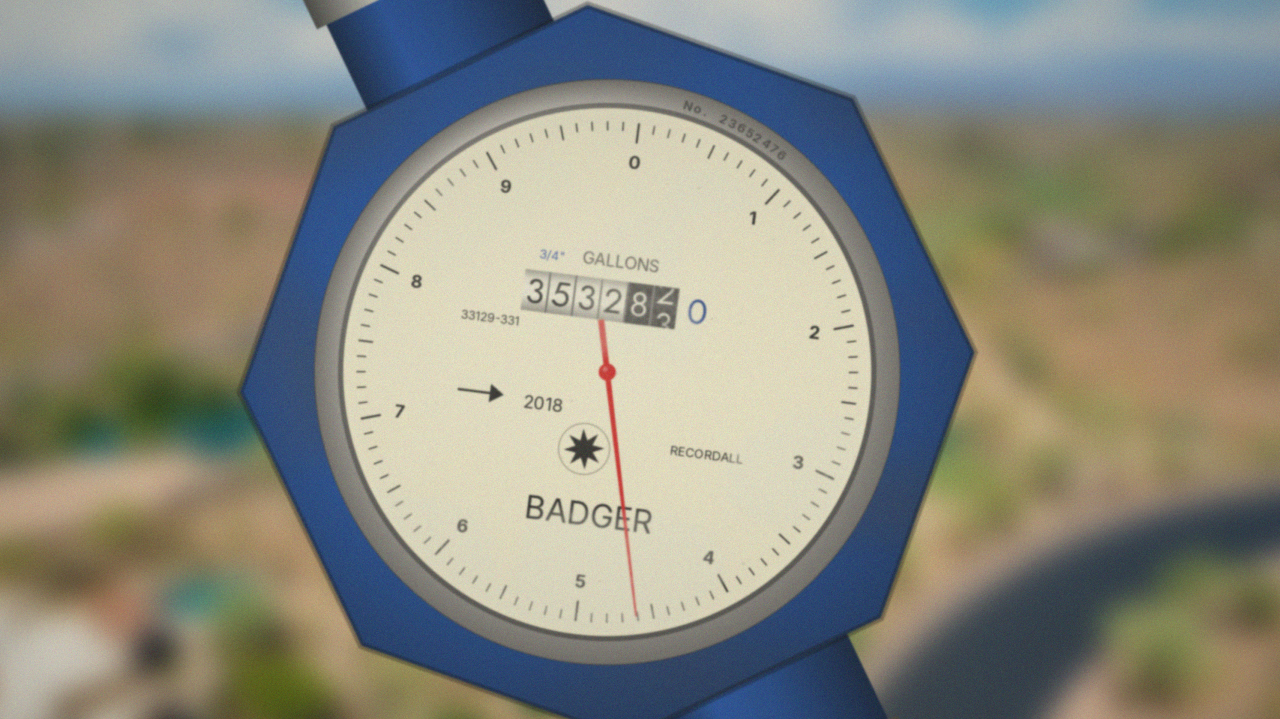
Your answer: 3532824.6gal
